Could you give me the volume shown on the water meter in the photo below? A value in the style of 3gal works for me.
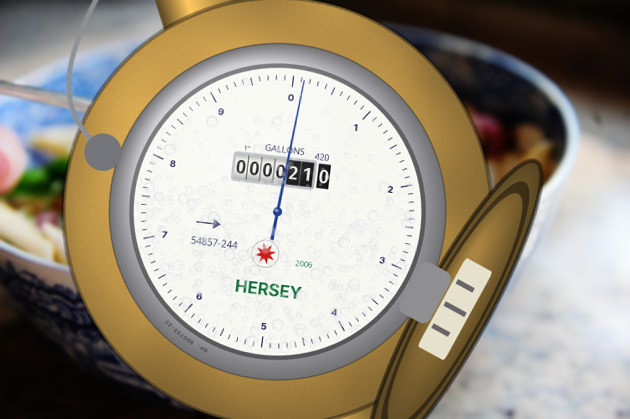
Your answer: 210.1gal
